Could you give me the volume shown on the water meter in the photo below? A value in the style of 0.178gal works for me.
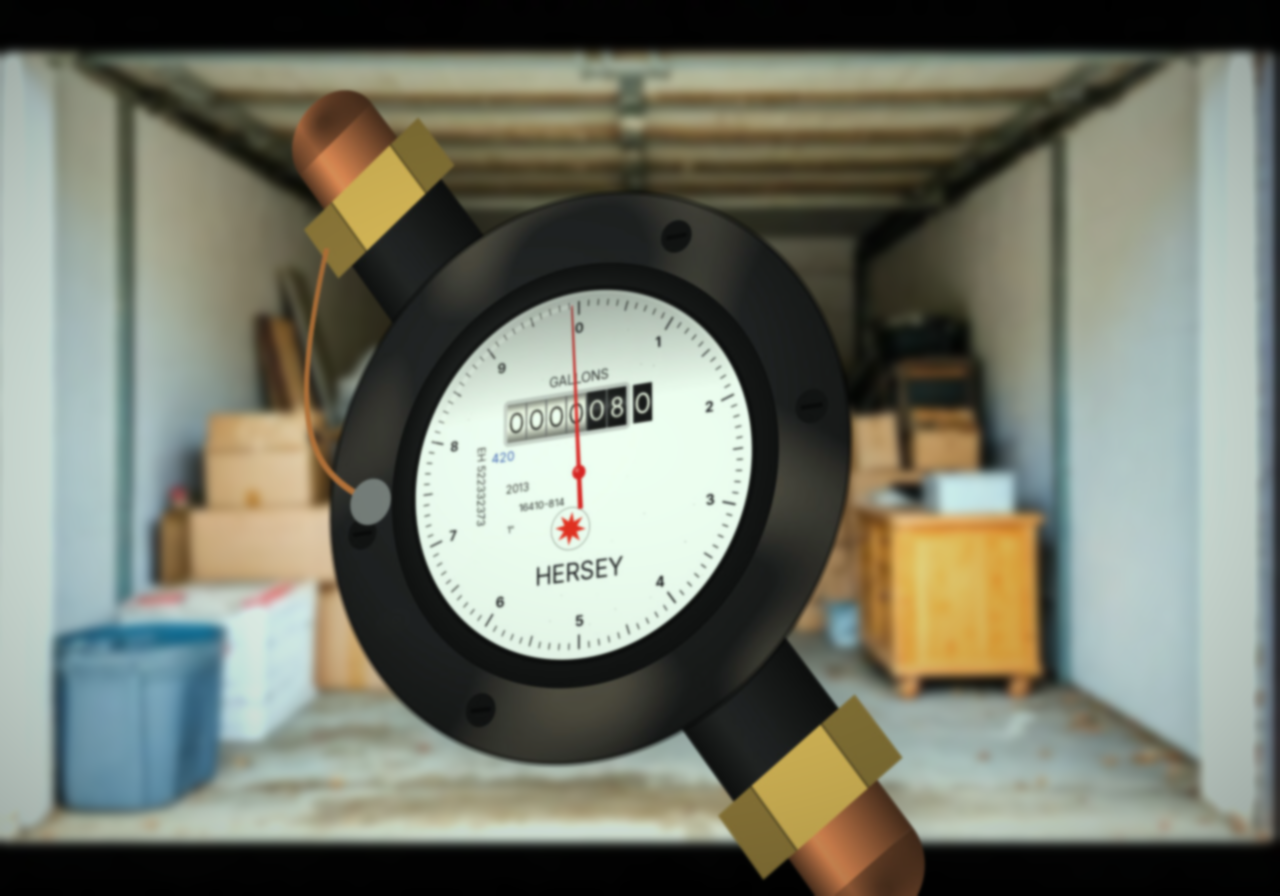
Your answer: 79.9gal
